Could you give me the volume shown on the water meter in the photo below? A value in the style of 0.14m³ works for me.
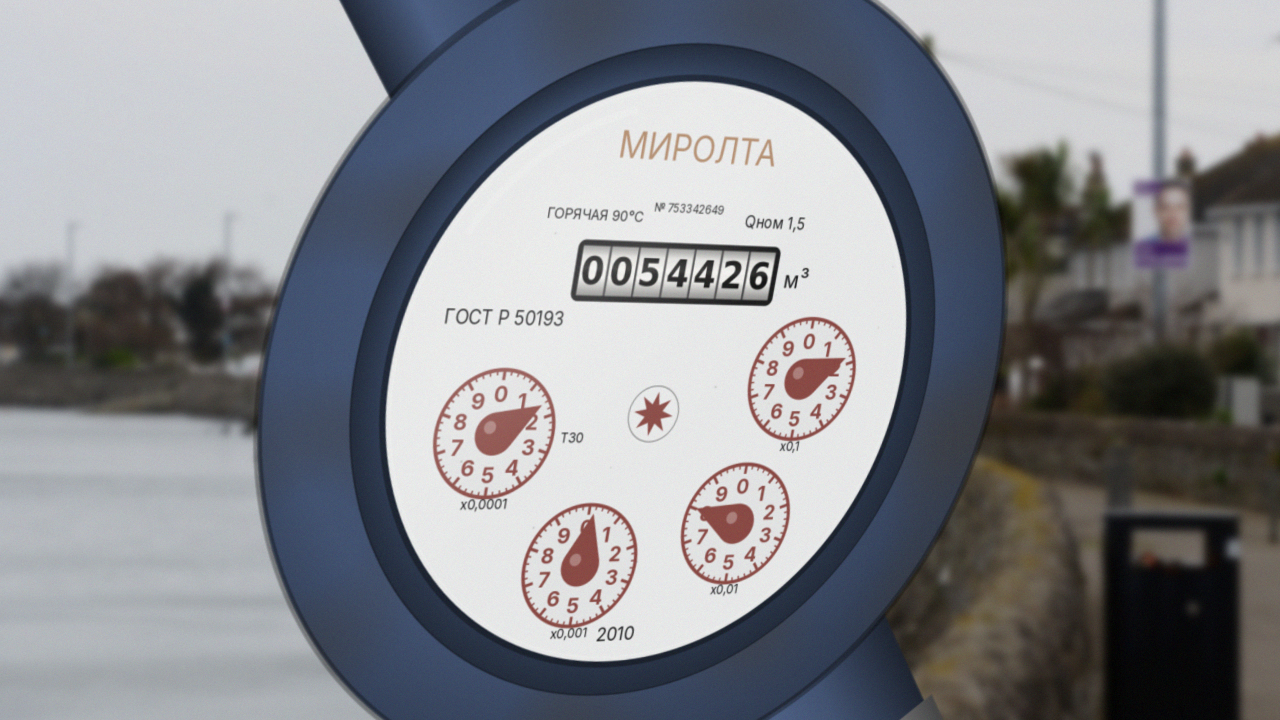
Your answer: 54426.1801m³
